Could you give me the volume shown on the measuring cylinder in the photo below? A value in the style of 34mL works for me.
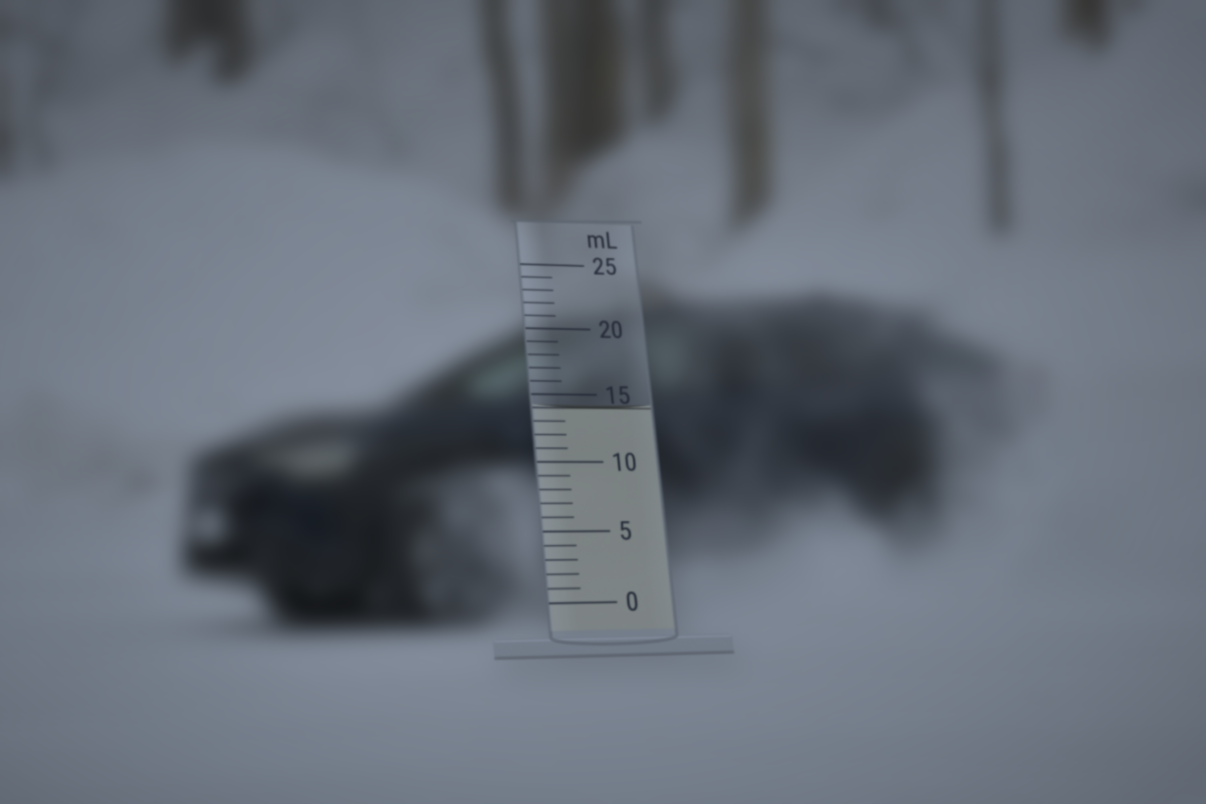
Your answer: 14mL
